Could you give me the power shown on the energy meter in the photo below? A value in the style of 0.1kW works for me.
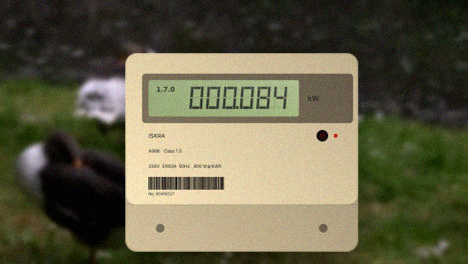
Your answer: 0.084kW
